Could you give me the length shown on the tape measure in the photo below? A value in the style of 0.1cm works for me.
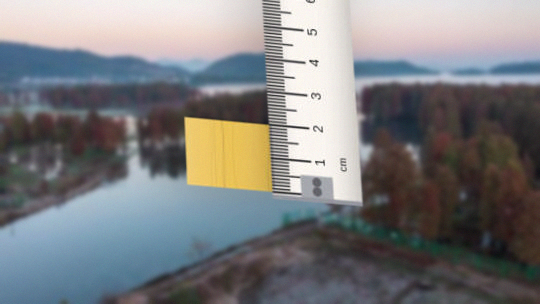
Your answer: 2cm
